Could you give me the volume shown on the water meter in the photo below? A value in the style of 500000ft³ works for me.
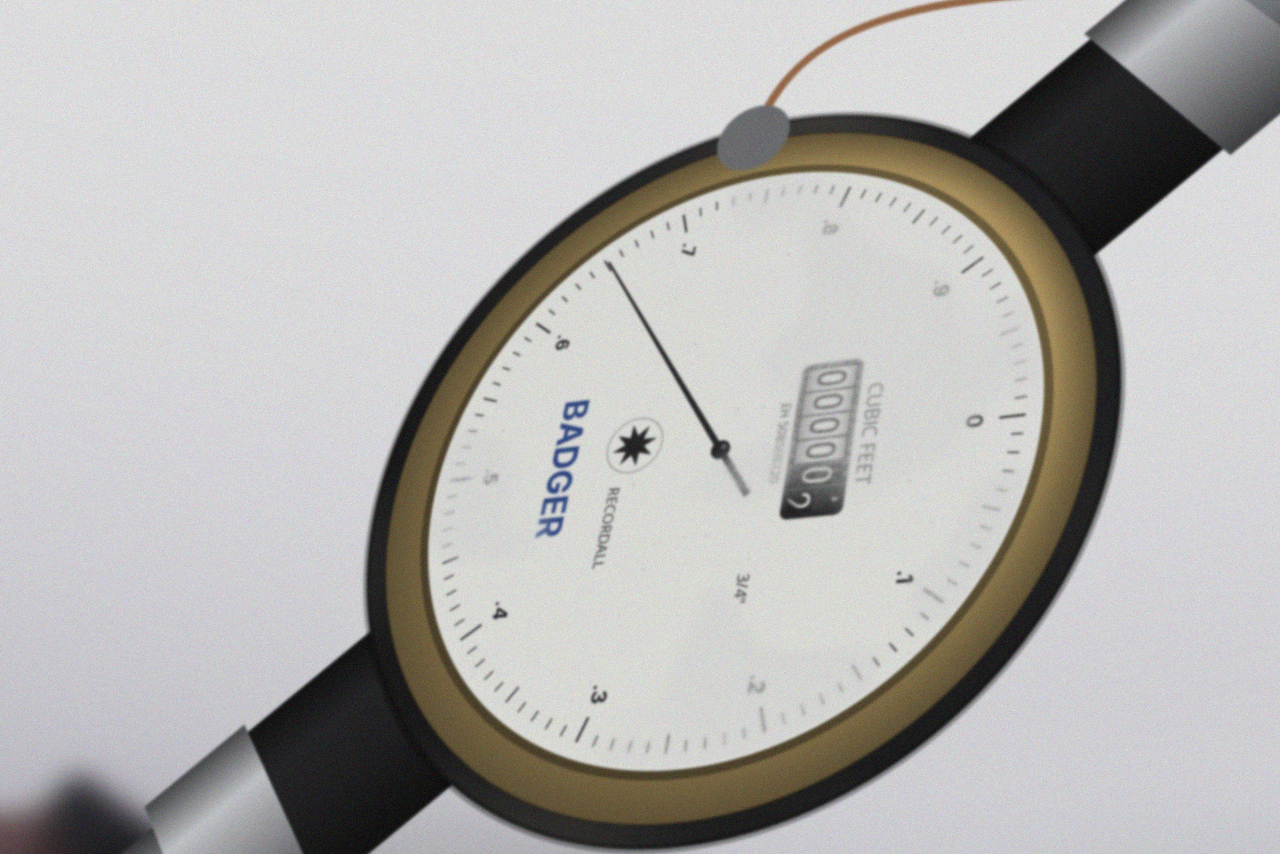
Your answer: 1.65ft³
